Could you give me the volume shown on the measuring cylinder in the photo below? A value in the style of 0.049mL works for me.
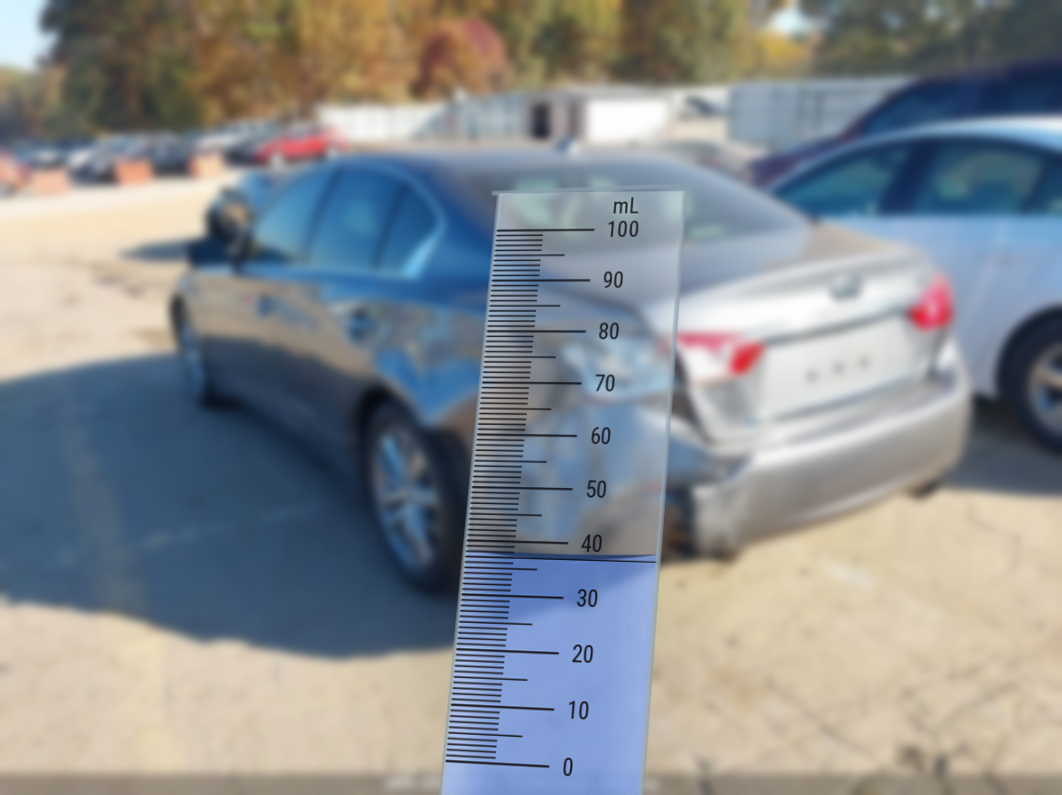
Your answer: 37mL
